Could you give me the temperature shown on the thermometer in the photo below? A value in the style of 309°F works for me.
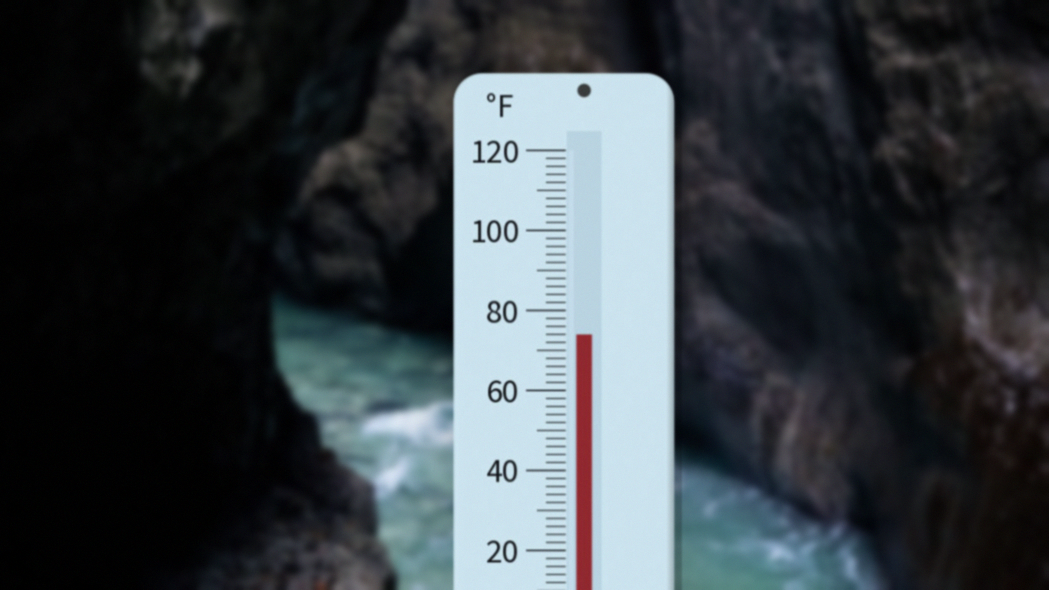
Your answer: 74°F
